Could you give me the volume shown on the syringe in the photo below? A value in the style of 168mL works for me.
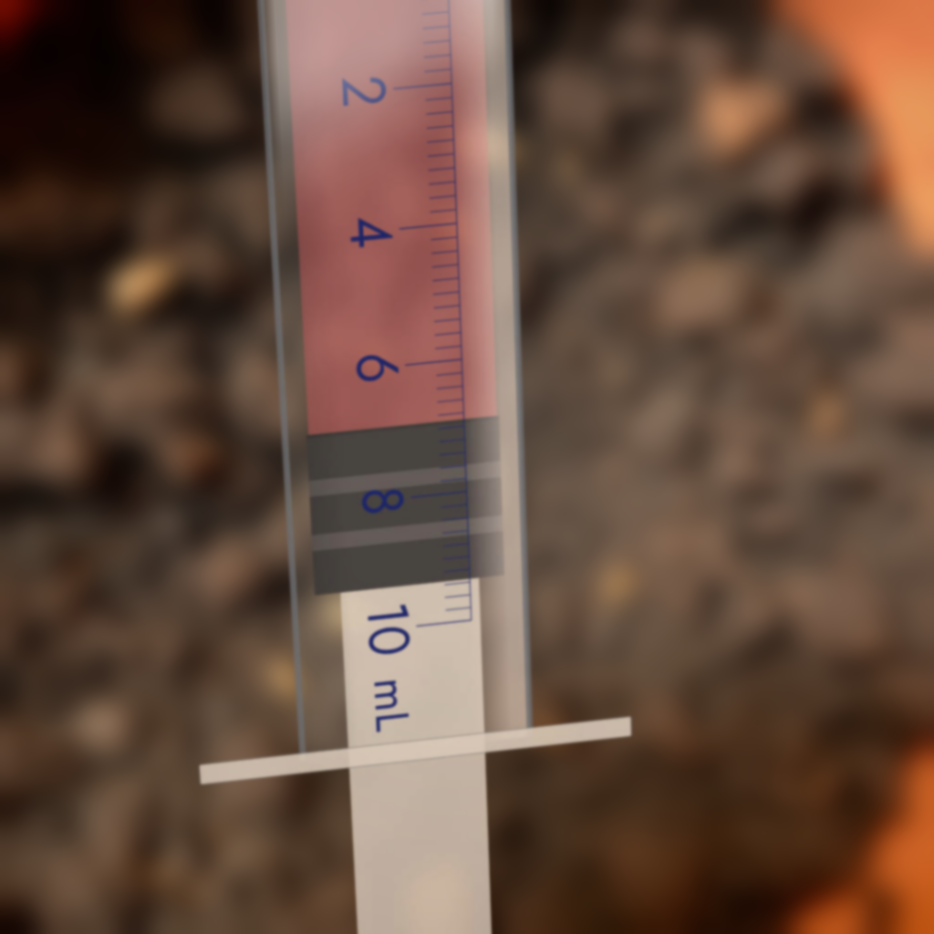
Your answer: 6.9mL
